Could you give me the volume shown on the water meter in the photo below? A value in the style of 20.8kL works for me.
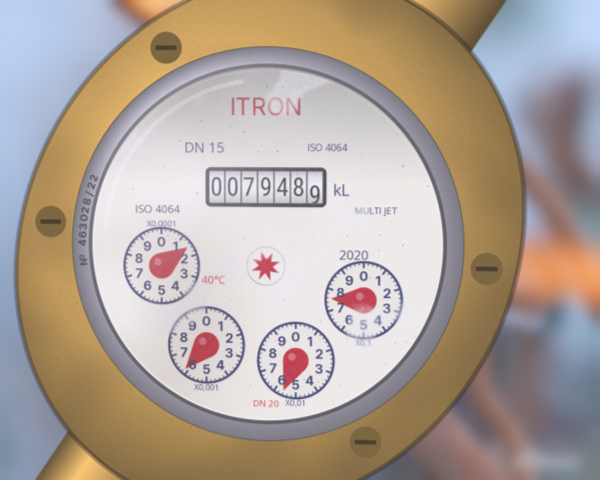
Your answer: 79488.7561kL
